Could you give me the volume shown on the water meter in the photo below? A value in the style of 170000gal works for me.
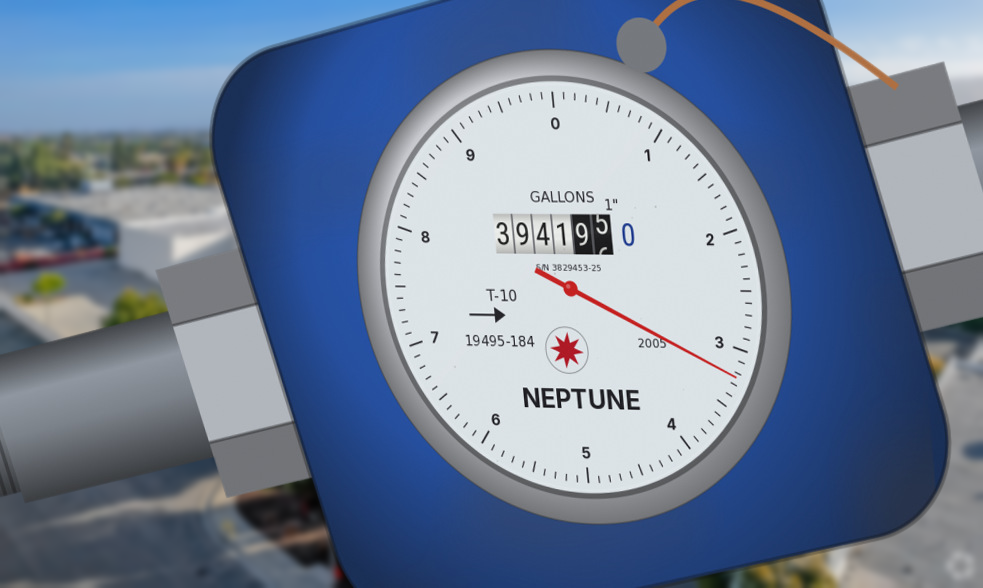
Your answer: 3941953.2gal
